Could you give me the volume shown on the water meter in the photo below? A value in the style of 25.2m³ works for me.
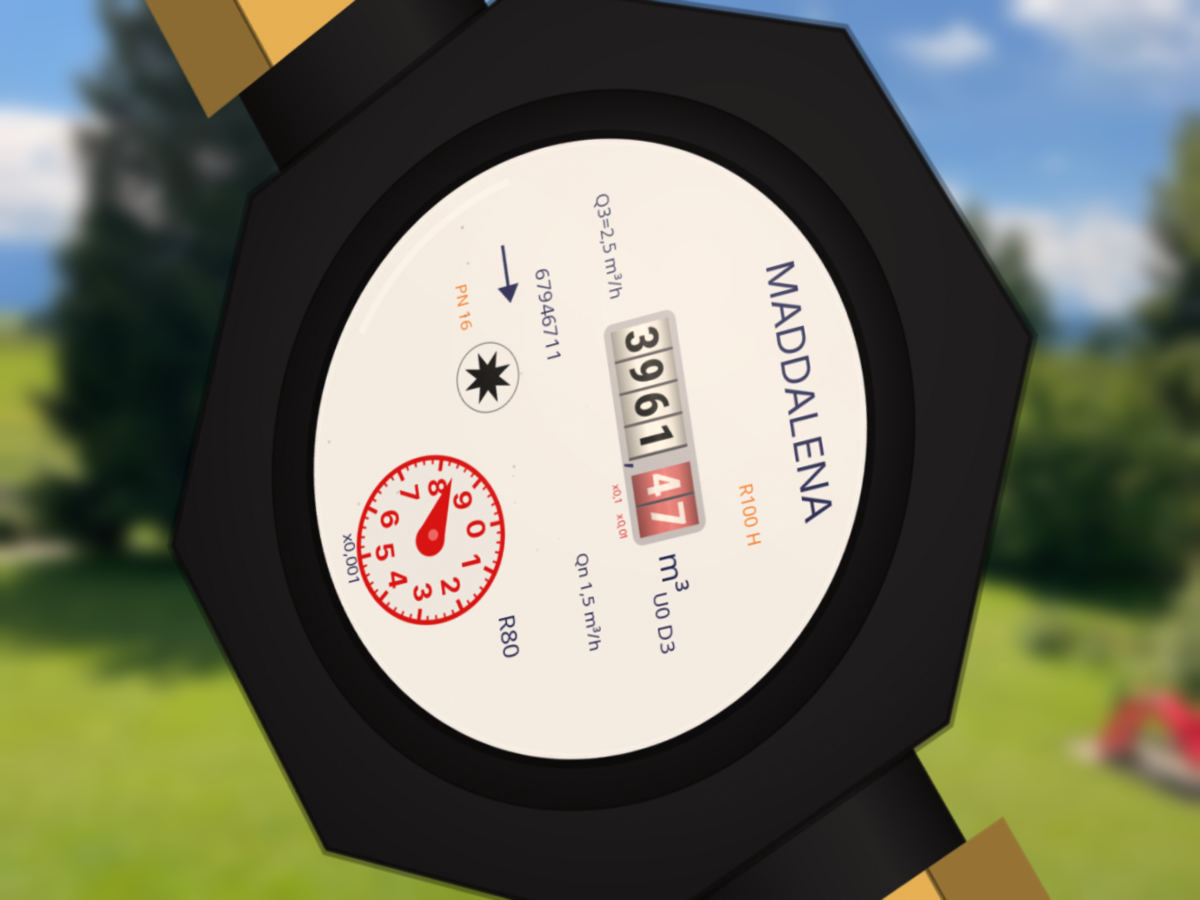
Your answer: 3961.478m³
